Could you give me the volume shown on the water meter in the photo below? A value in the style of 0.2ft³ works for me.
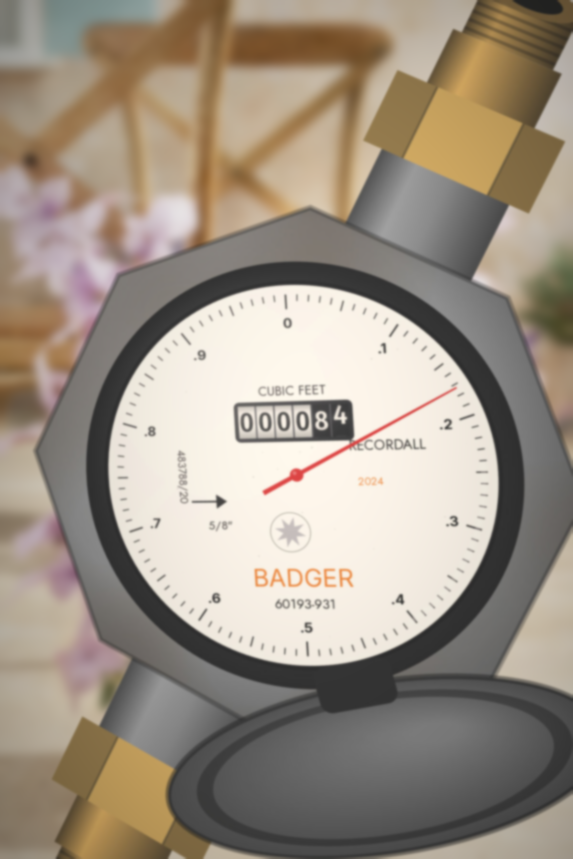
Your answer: 84.17ft³
